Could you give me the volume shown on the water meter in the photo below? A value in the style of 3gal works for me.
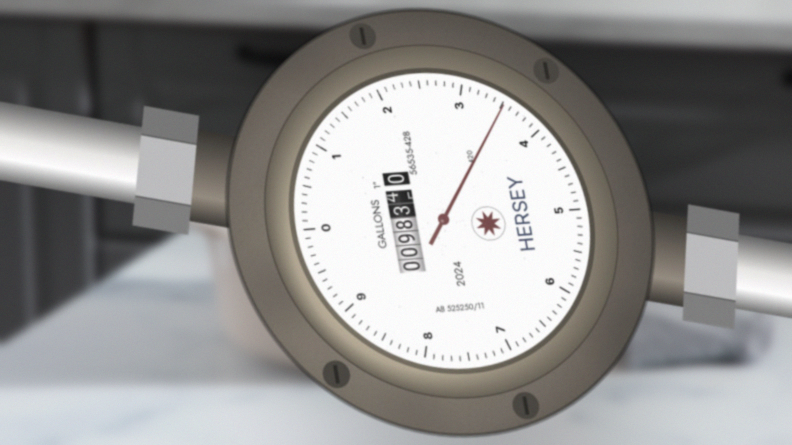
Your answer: 98343.5gal
